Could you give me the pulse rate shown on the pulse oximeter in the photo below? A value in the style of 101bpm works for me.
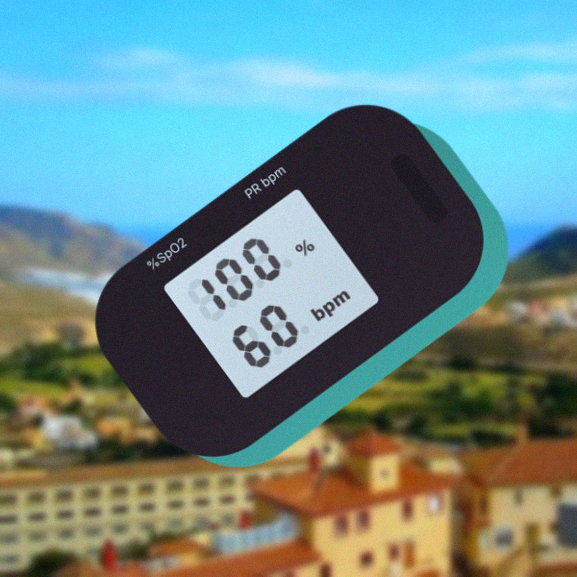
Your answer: 60bpm
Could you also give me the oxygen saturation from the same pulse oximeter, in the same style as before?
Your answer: 100%
